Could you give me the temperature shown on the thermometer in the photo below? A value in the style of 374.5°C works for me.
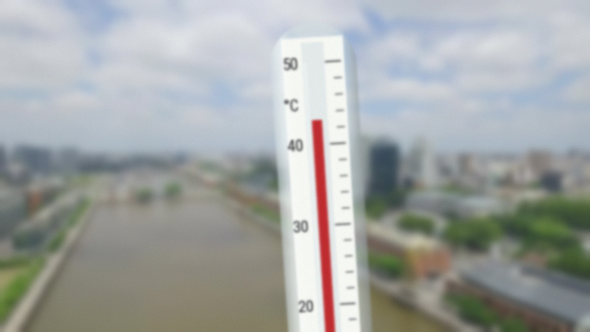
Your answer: 43°C
